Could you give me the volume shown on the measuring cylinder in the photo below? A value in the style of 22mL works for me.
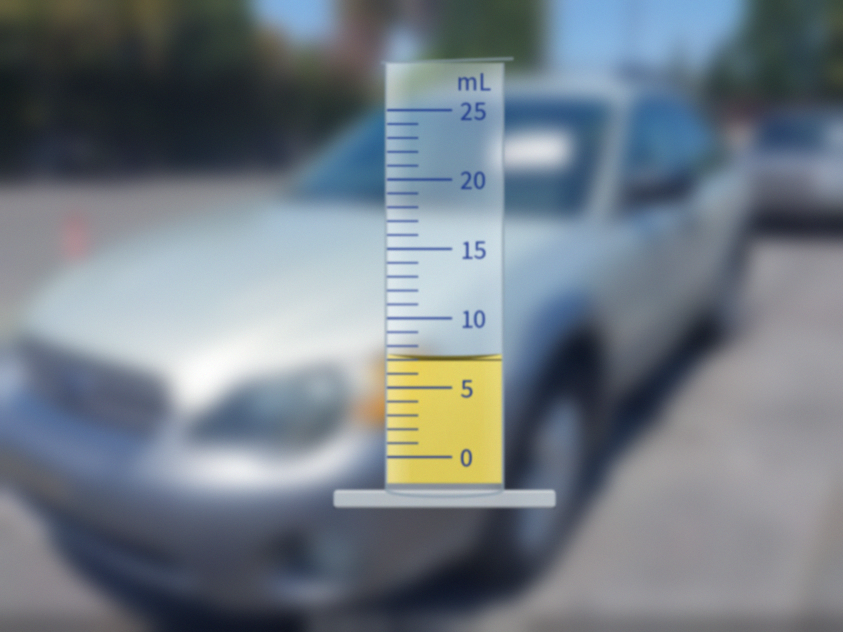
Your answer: 7mL
